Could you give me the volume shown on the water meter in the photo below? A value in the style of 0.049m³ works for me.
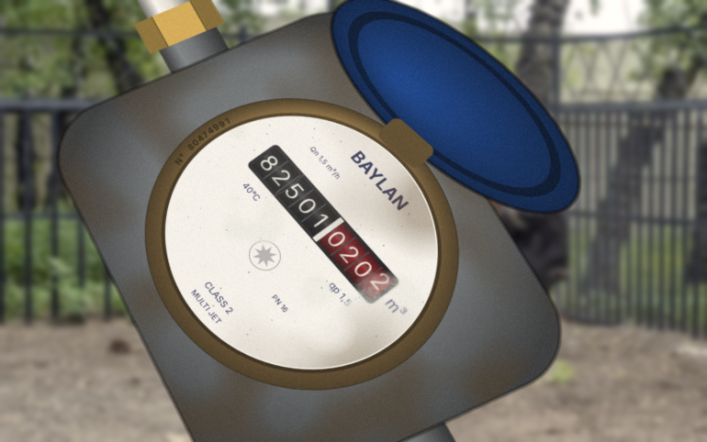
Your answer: 82501.0202m³
